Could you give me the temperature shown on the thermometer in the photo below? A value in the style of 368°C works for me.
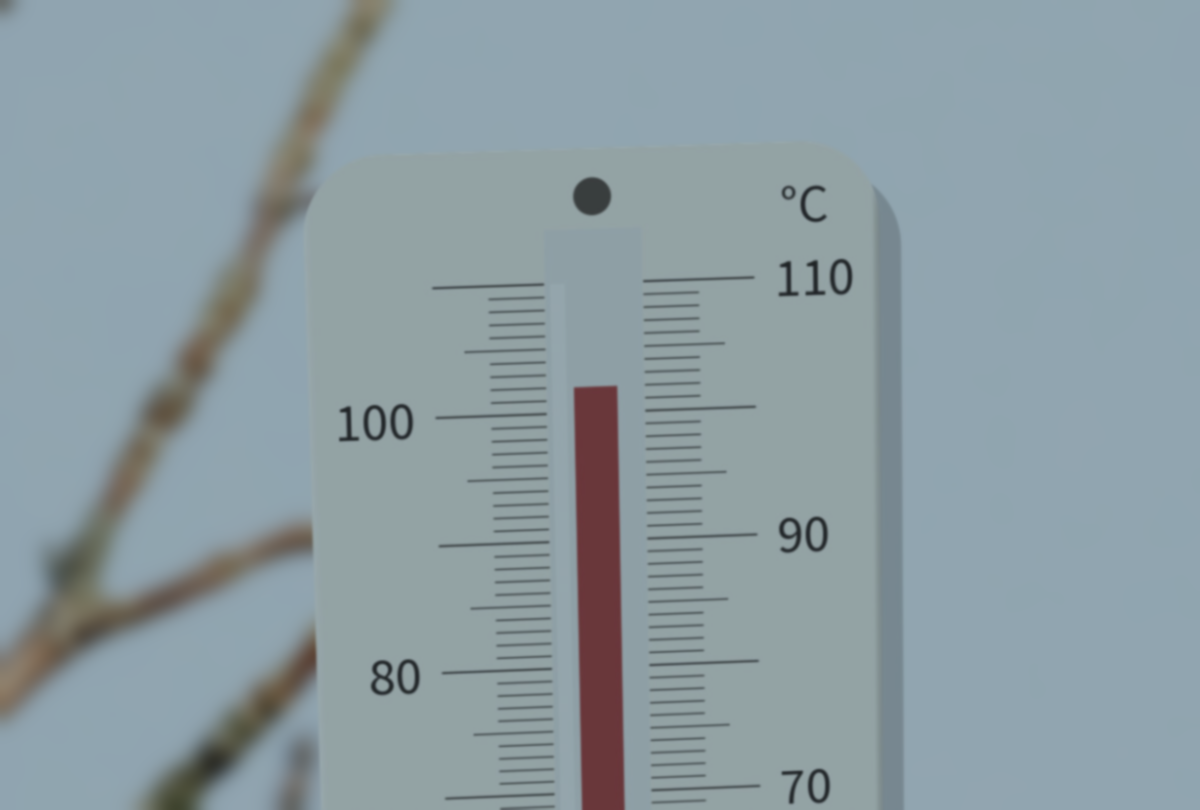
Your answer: 102°C
